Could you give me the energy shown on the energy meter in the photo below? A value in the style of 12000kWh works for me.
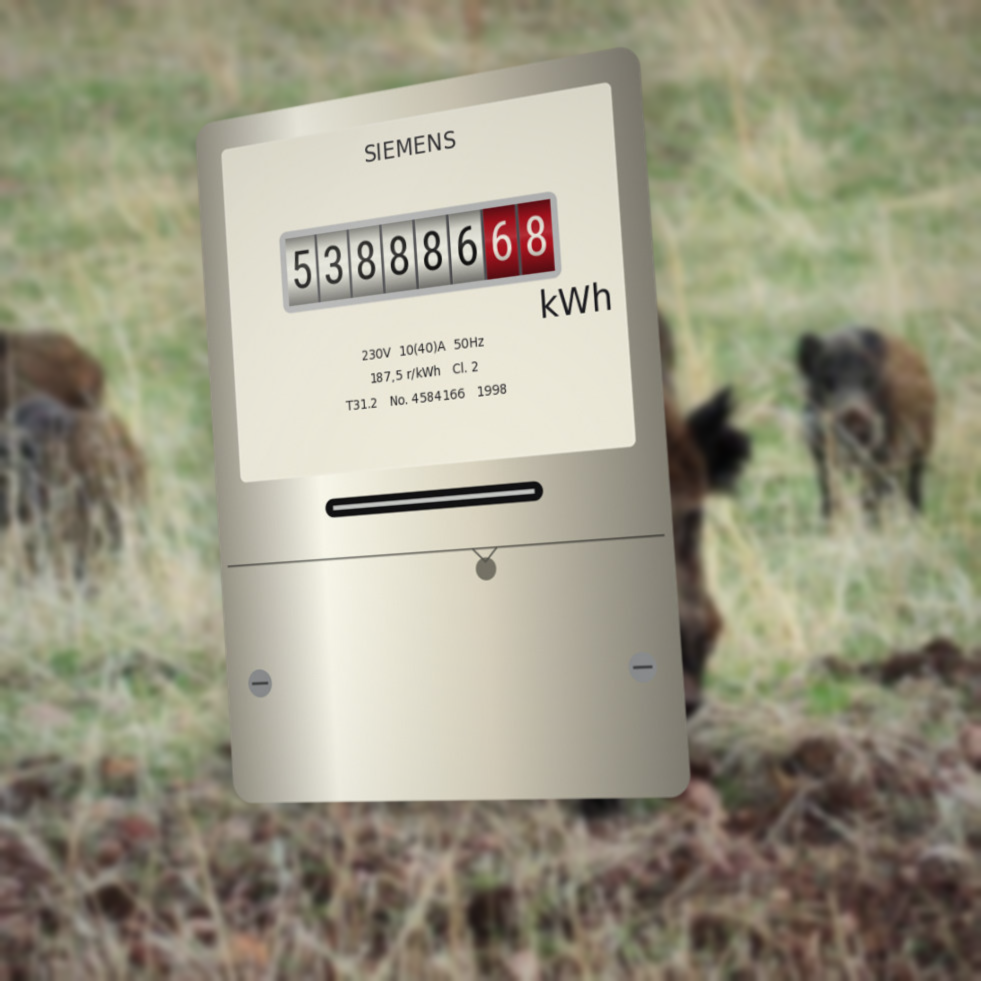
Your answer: 538886.68kWh
